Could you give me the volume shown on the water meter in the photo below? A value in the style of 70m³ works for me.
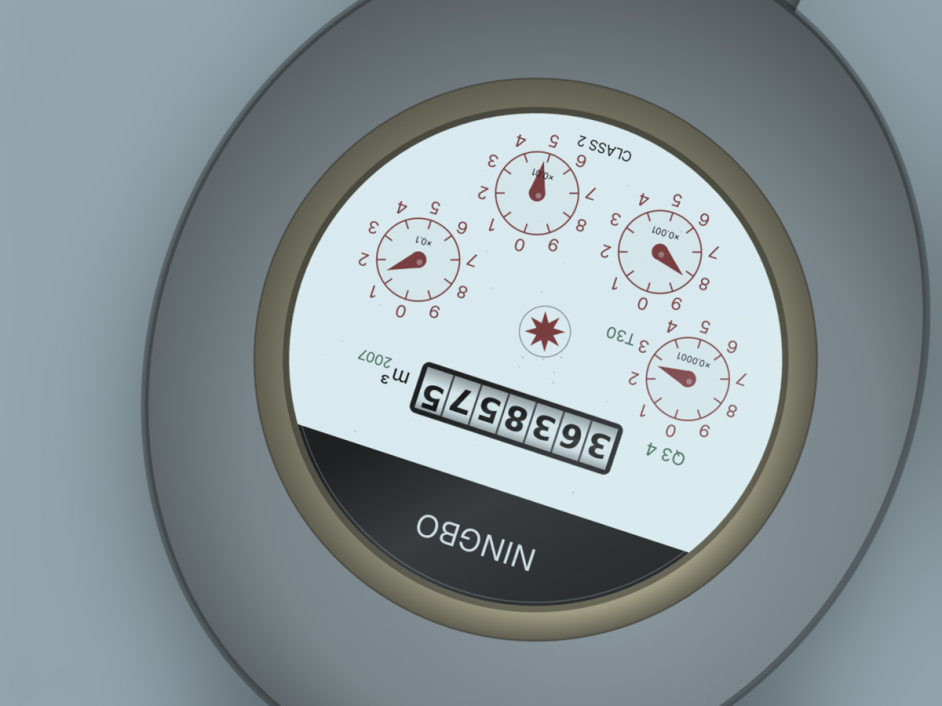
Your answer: 3638575.1482m³
